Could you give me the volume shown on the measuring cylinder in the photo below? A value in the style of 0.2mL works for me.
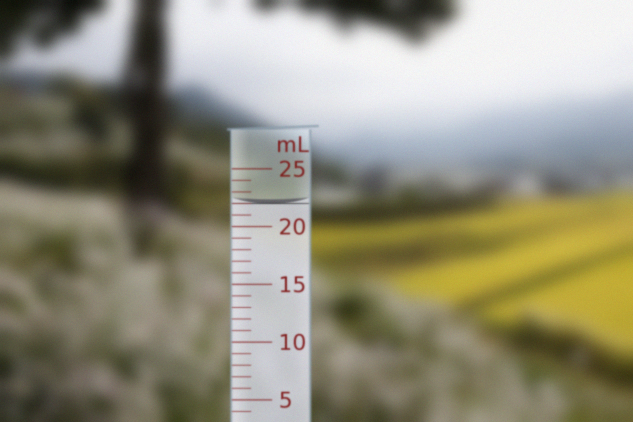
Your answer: 22mL
